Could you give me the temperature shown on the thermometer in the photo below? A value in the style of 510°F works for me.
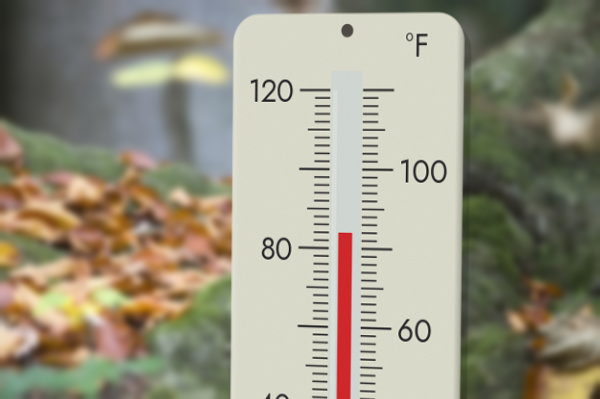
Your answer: 84°F
